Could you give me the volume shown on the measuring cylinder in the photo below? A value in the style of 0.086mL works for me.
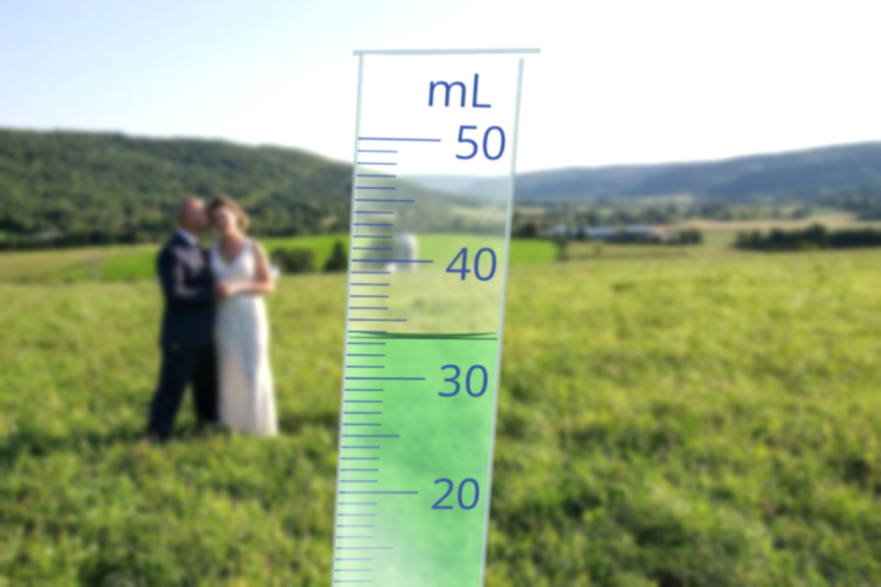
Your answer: 33.5mL
